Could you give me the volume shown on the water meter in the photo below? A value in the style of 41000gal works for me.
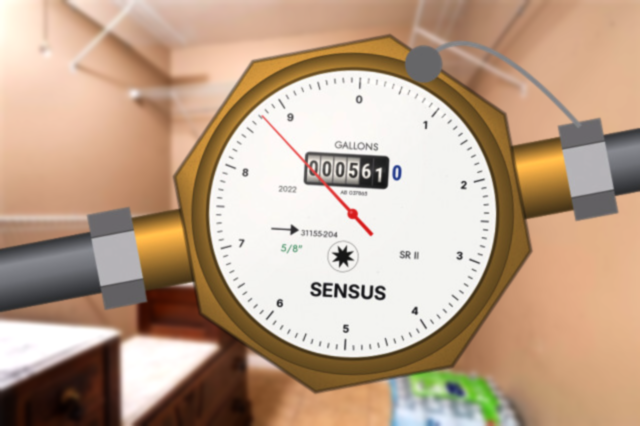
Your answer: 5608.7gal
